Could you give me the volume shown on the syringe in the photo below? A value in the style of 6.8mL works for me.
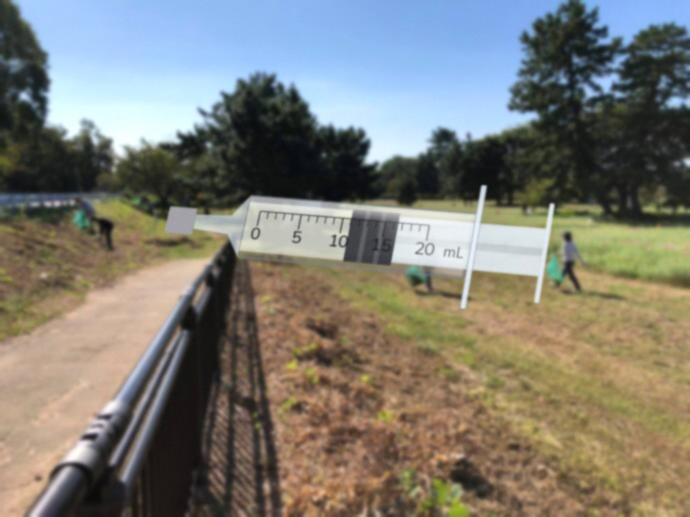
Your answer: 11mL
